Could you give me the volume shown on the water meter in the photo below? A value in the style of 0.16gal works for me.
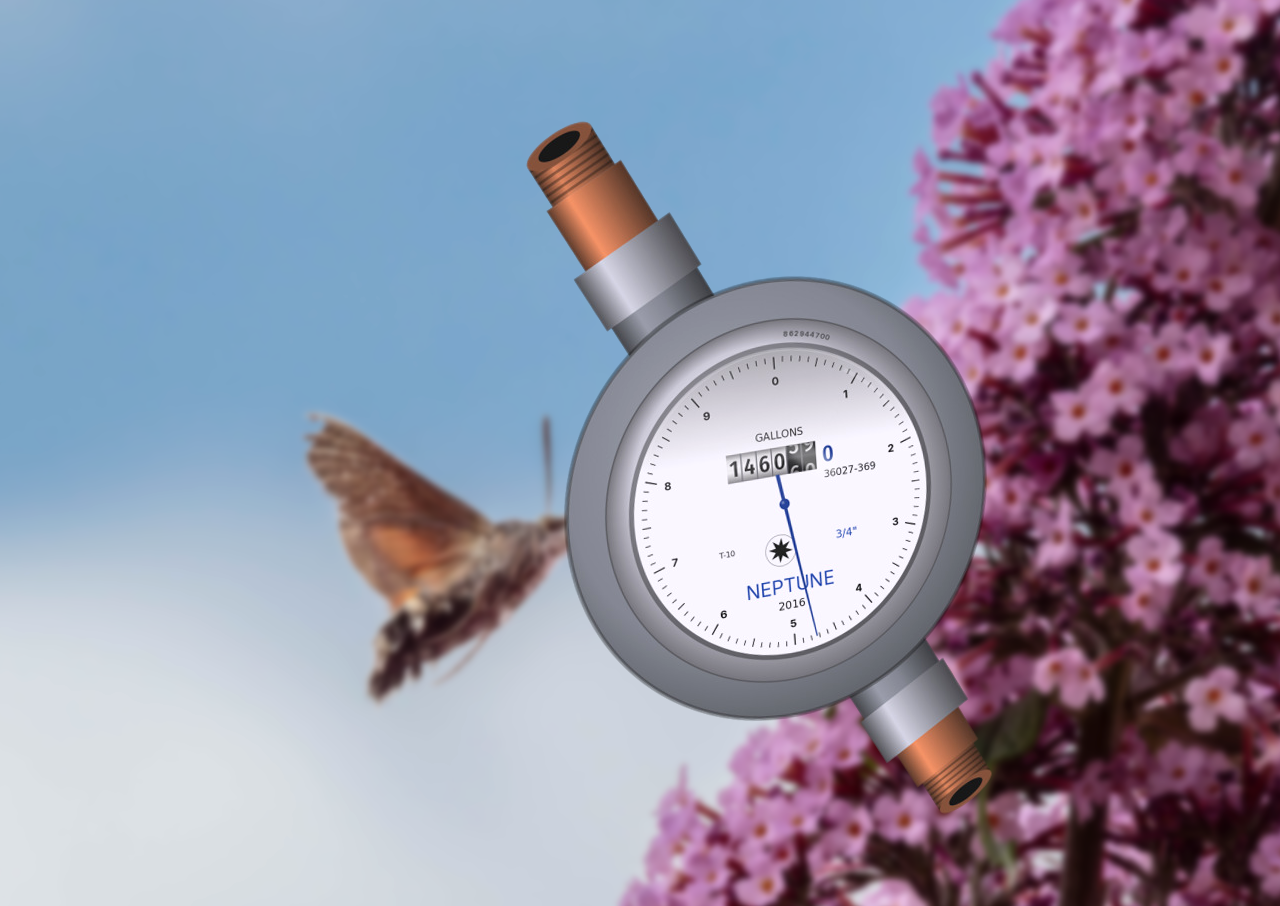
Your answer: 1460594.7gal
